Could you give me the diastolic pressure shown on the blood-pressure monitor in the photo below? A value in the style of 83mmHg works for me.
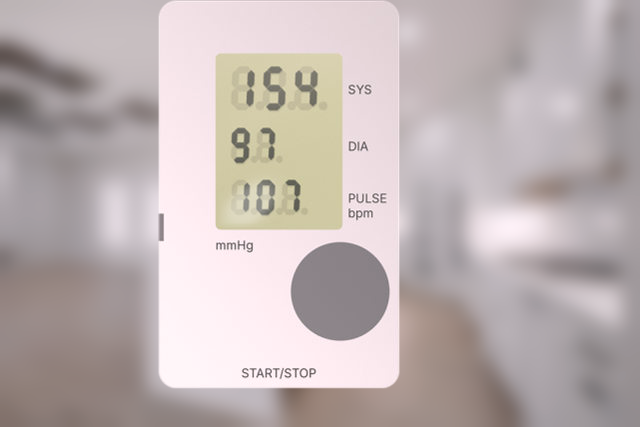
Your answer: 97mmHg
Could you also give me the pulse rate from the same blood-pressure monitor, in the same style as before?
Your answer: 107bpm
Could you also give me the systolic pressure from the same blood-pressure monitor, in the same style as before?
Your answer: 154mmHg
